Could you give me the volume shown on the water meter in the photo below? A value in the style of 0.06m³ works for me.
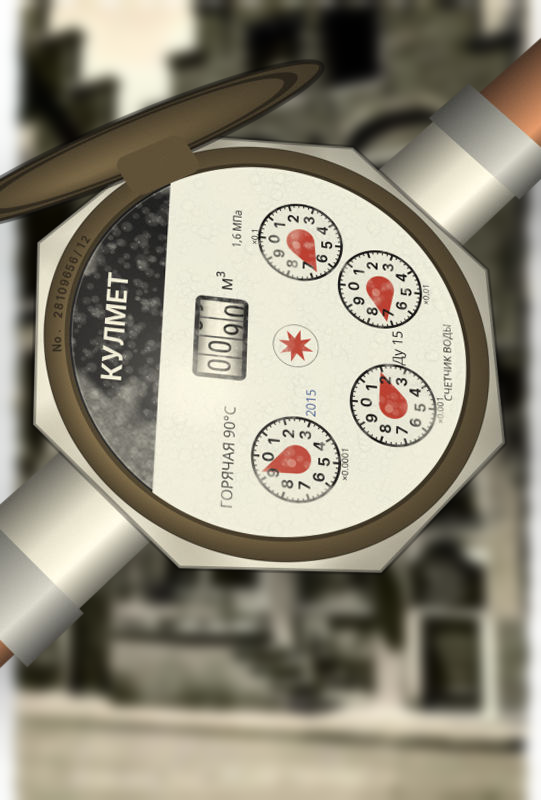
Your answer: 89.6719m³
